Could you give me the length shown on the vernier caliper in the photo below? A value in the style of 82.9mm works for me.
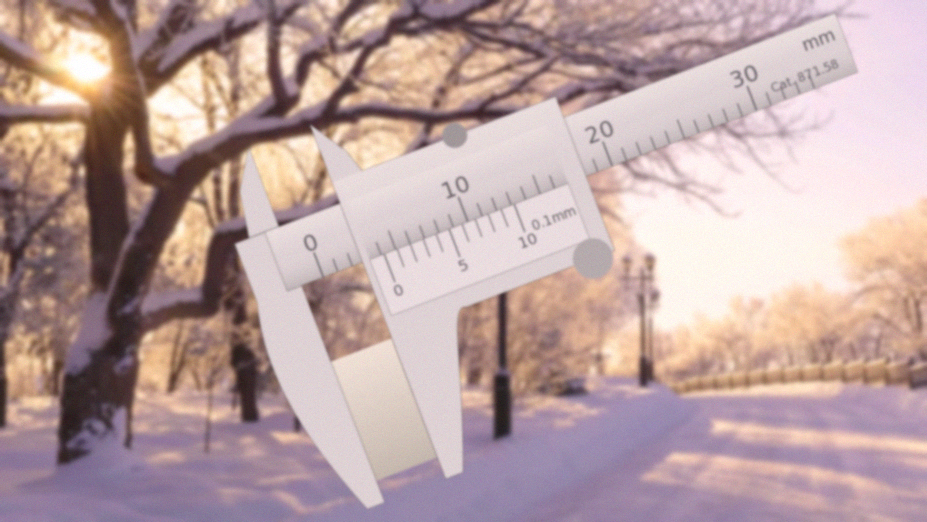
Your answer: 4.2mm
